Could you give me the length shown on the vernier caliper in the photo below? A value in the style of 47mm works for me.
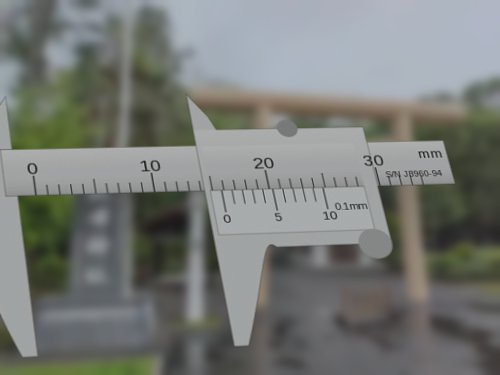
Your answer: 15.8mm
